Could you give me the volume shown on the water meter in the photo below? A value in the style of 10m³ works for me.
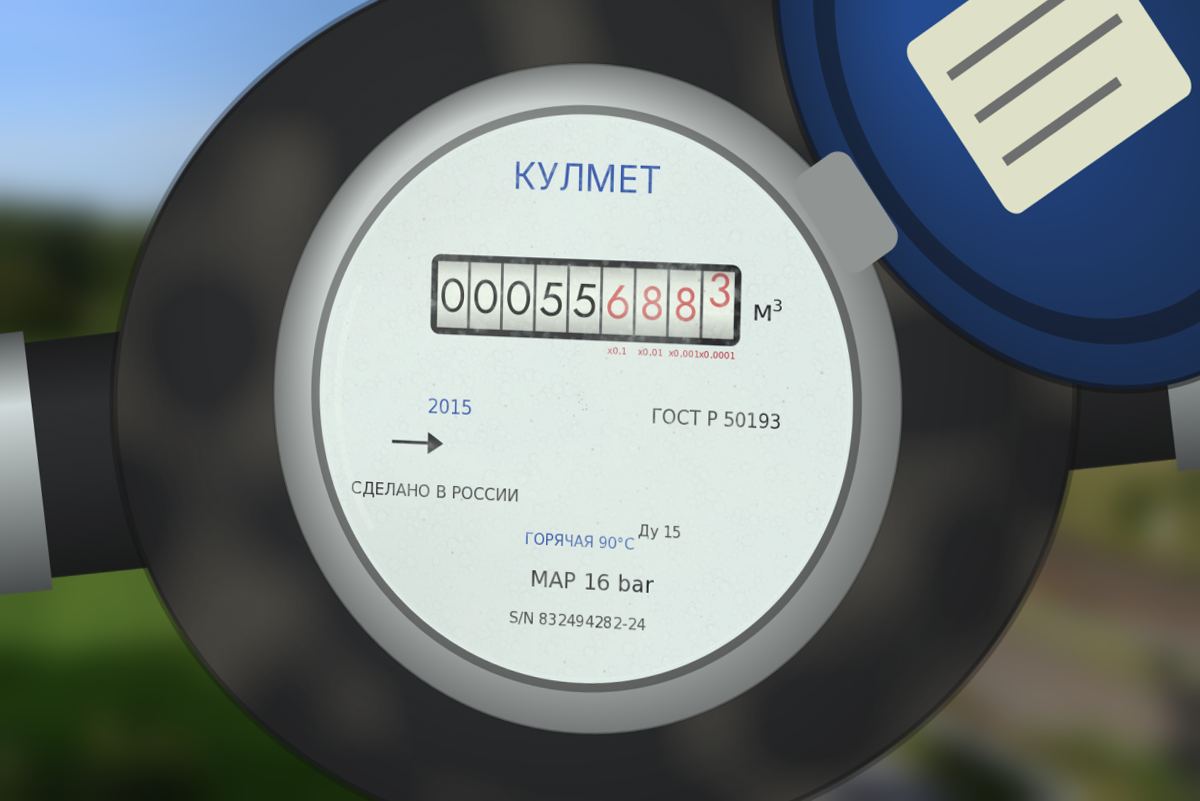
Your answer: 55.6883m³
